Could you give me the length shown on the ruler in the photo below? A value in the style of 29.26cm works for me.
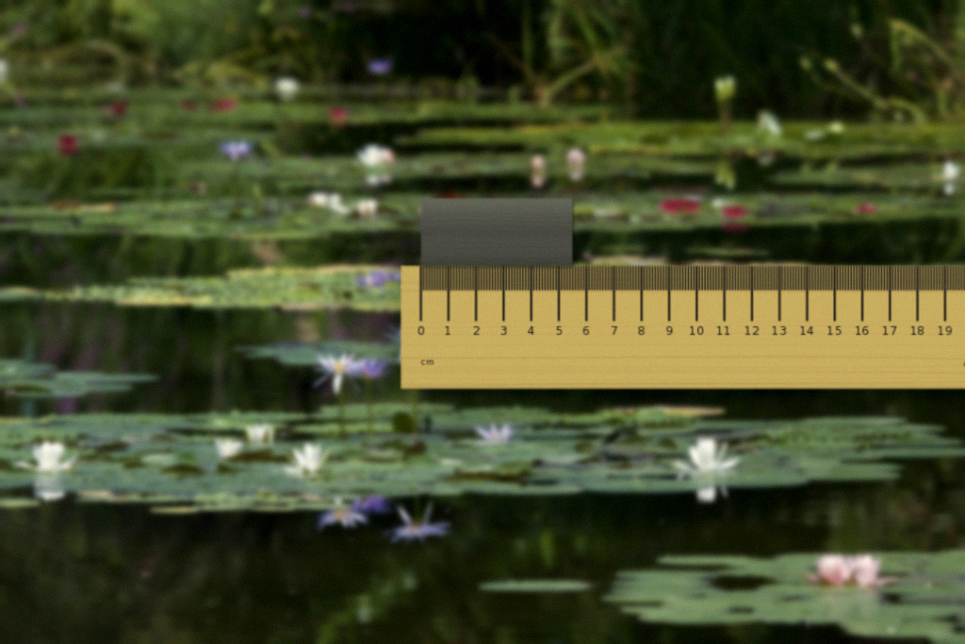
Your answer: 5.5cm
